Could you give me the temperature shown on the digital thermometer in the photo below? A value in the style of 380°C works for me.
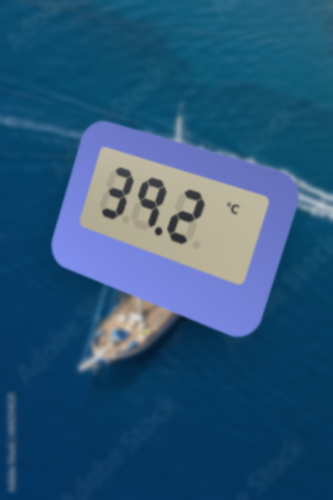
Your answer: 39.2°C
